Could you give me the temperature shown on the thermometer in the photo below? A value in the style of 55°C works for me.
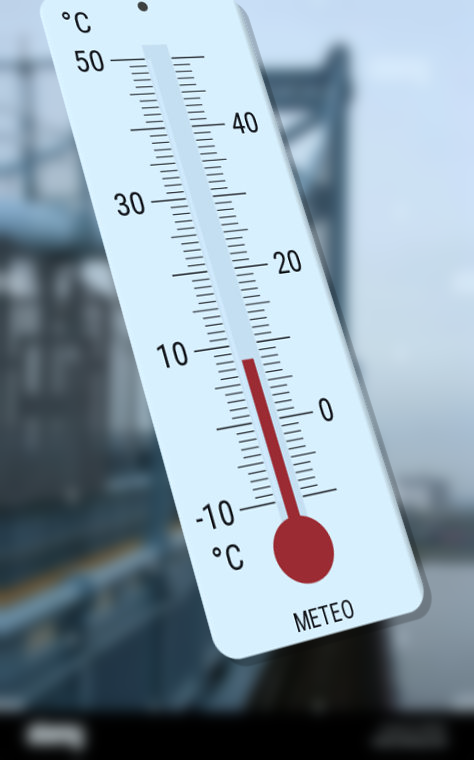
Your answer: 8°C
